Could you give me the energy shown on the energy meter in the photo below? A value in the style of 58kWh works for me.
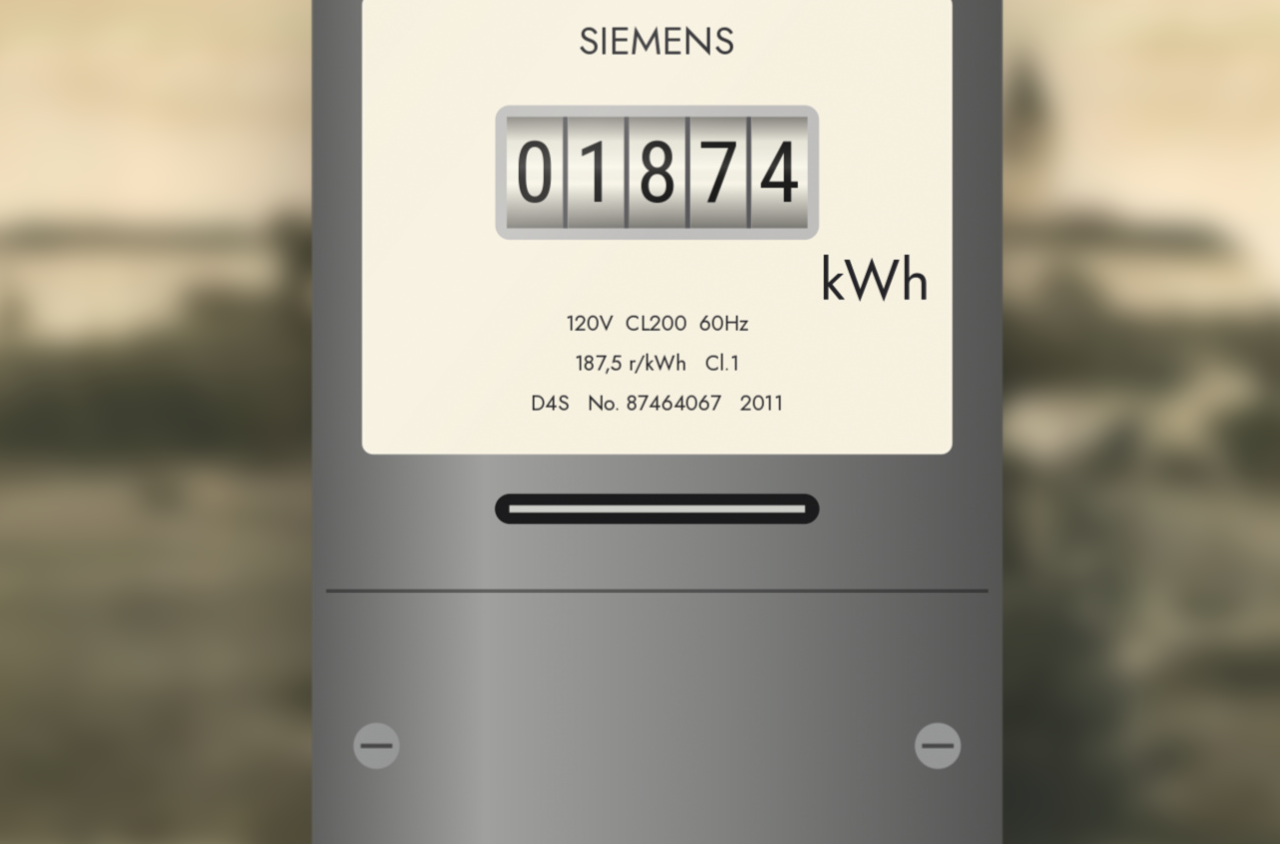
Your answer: 1874kWh
